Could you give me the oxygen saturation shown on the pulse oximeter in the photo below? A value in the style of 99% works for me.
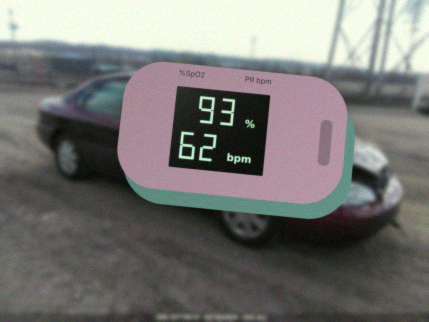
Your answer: 93%
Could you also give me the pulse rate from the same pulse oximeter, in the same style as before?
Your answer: 62bpm
